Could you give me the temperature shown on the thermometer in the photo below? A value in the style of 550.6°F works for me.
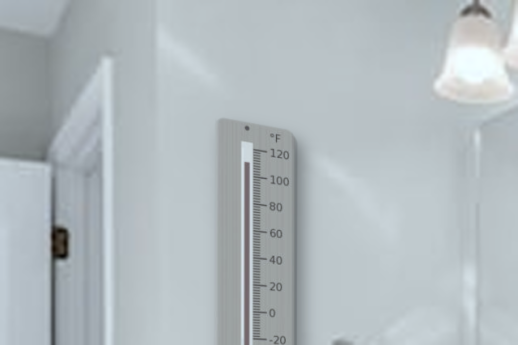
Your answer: 110°F
